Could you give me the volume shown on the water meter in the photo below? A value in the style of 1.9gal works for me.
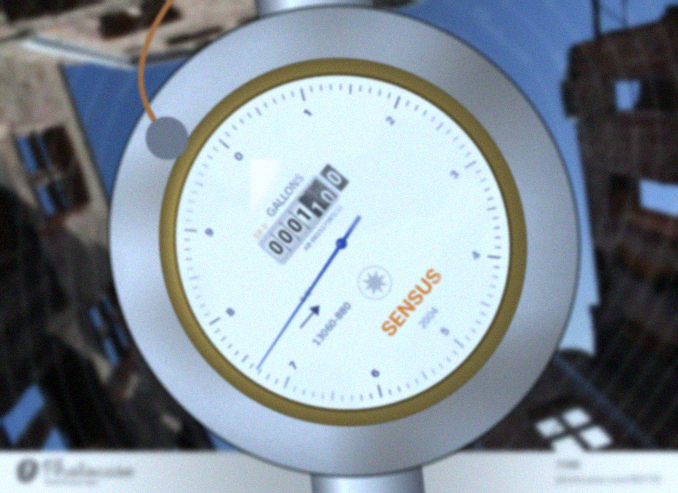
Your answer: 1097.3gal
